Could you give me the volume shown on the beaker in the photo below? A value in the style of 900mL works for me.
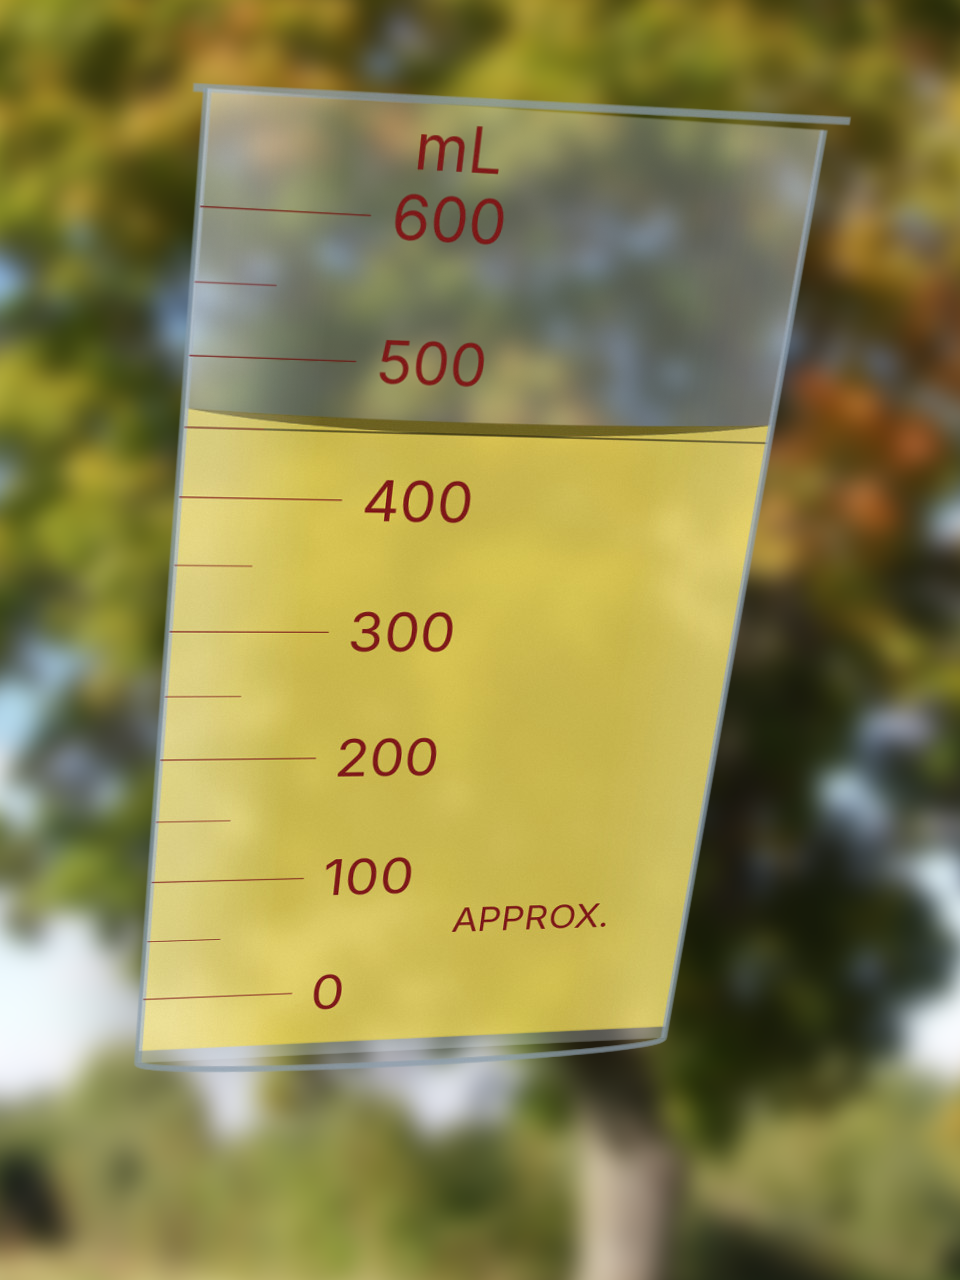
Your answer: 450mL
